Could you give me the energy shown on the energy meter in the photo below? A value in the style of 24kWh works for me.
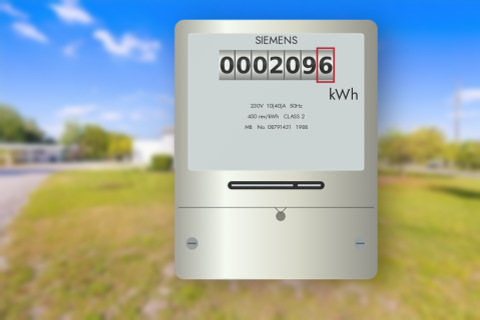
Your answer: 209.6kWh
